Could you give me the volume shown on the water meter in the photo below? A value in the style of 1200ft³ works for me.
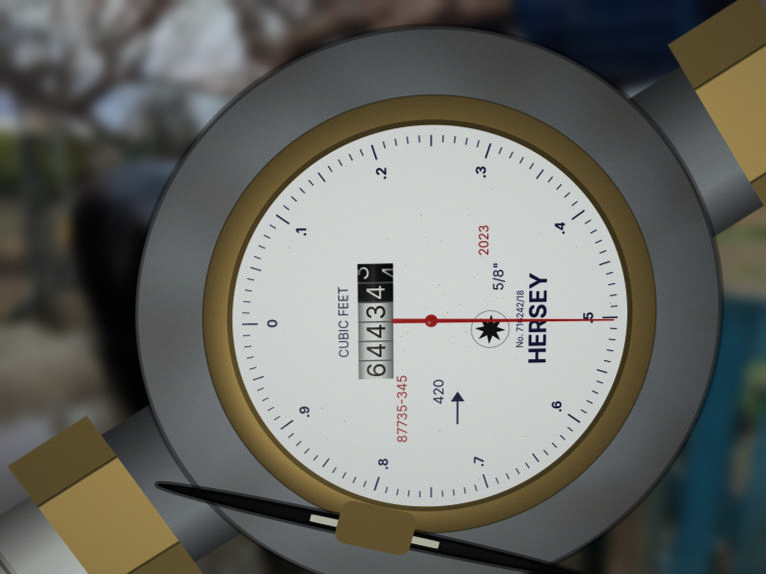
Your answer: 644343.50ft³
